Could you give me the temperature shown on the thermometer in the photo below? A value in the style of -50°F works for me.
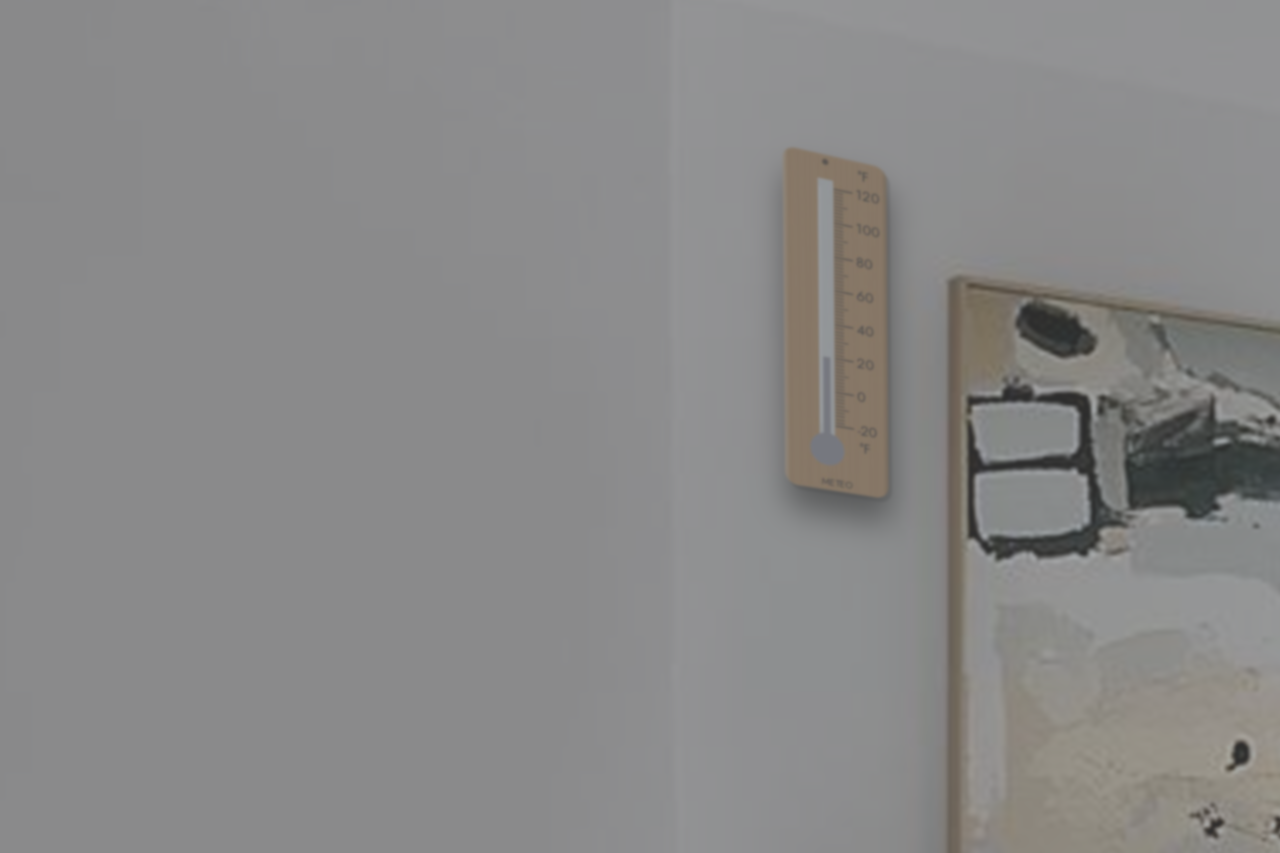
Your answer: 20°F
